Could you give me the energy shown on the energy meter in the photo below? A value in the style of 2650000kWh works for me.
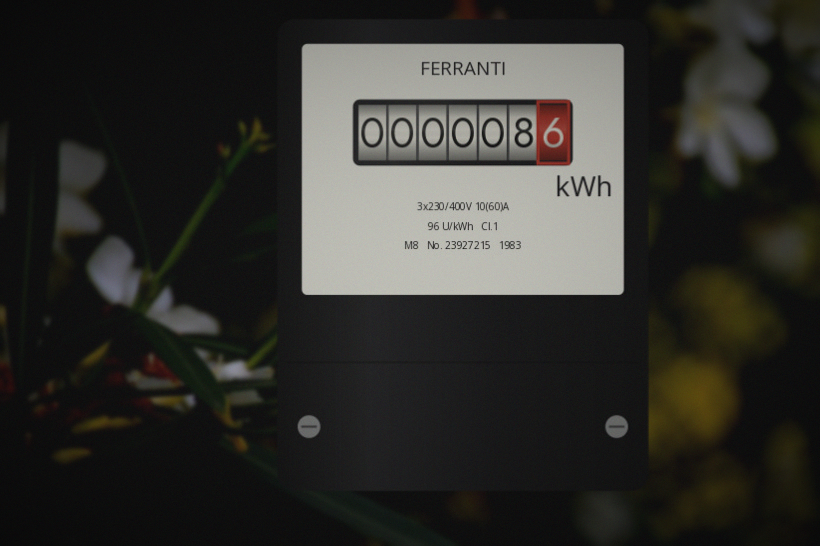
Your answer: 8.6kWh
